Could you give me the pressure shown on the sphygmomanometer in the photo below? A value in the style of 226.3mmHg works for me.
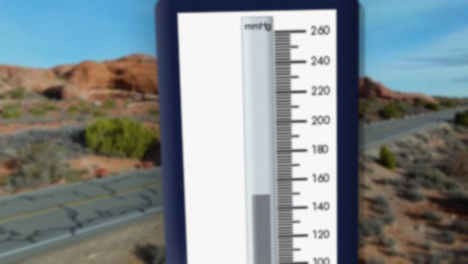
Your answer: 150mmHg
